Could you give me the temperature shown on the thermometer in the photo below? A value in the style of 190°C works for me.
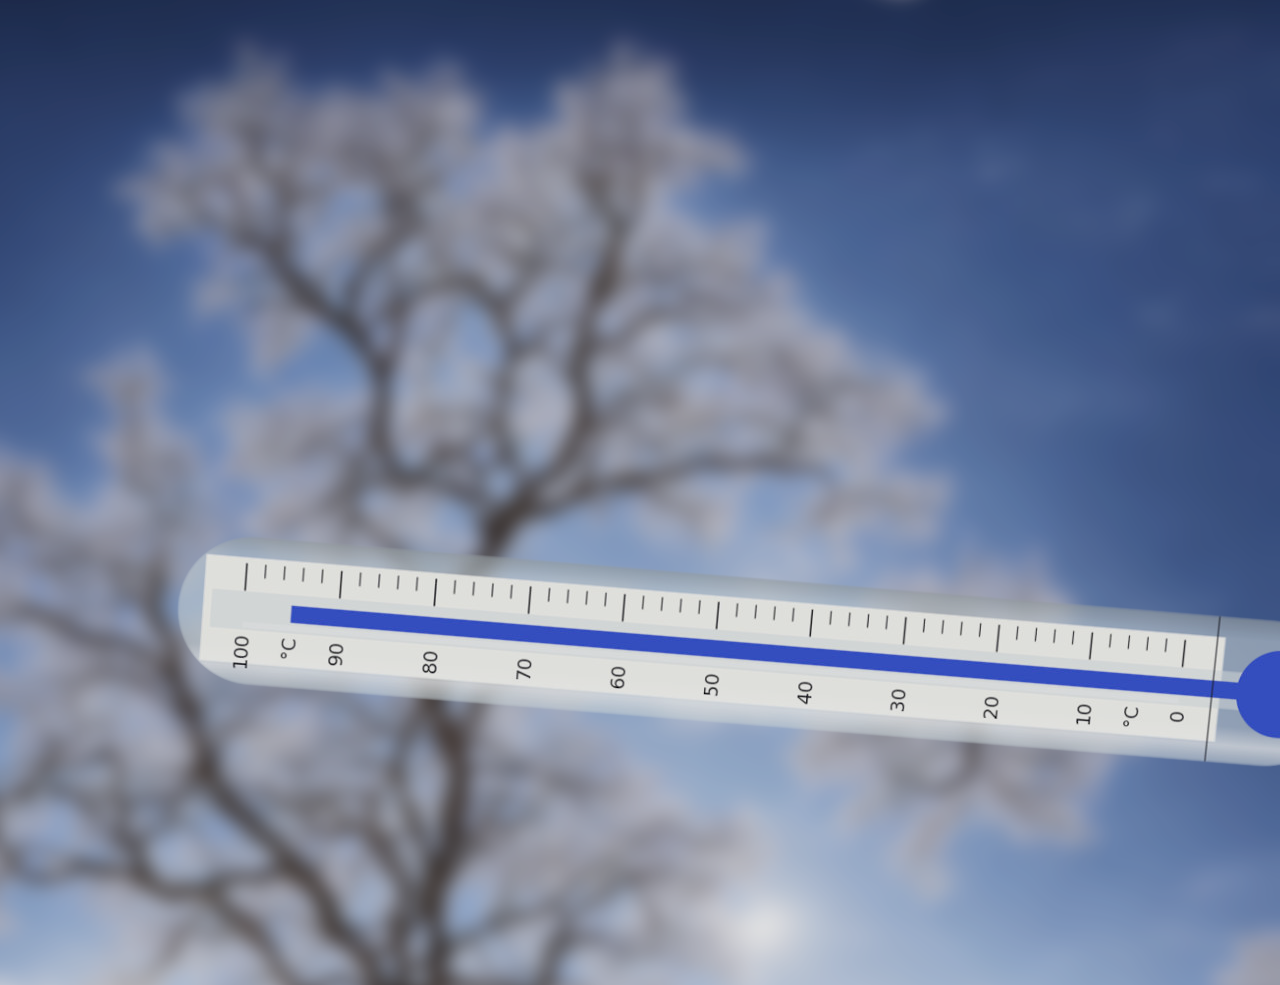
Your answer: 95°C
